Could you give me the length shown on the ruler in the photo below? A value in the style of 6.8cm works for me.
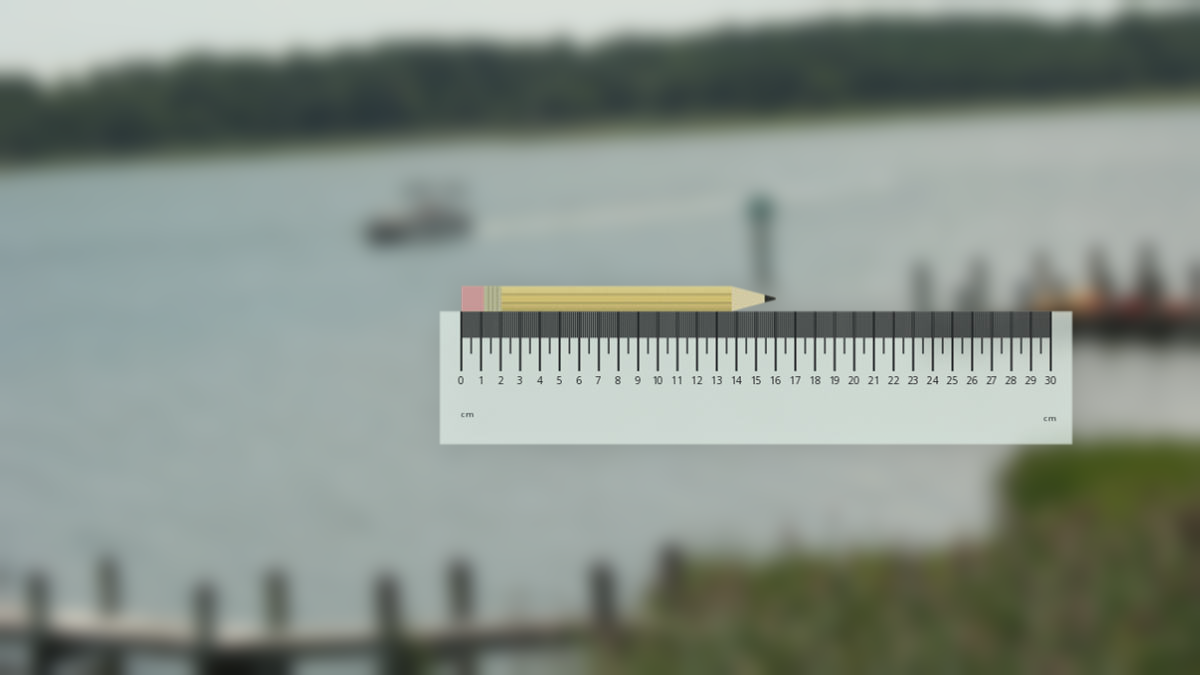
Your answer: 16cm
